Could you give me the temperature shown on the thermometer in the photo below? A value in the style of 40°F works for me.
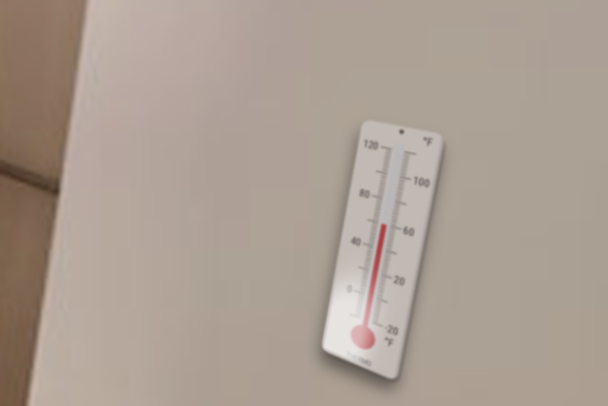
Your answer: 60°F
